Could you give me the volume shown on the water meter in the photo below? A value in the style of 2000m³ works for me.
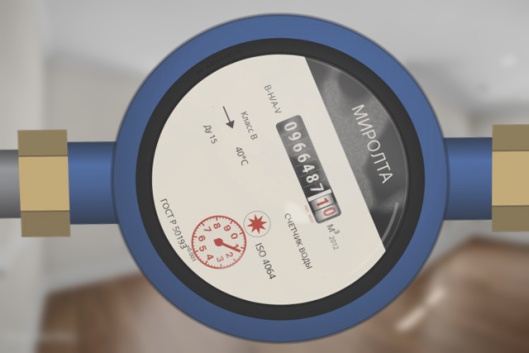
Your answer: 966487.101m³
